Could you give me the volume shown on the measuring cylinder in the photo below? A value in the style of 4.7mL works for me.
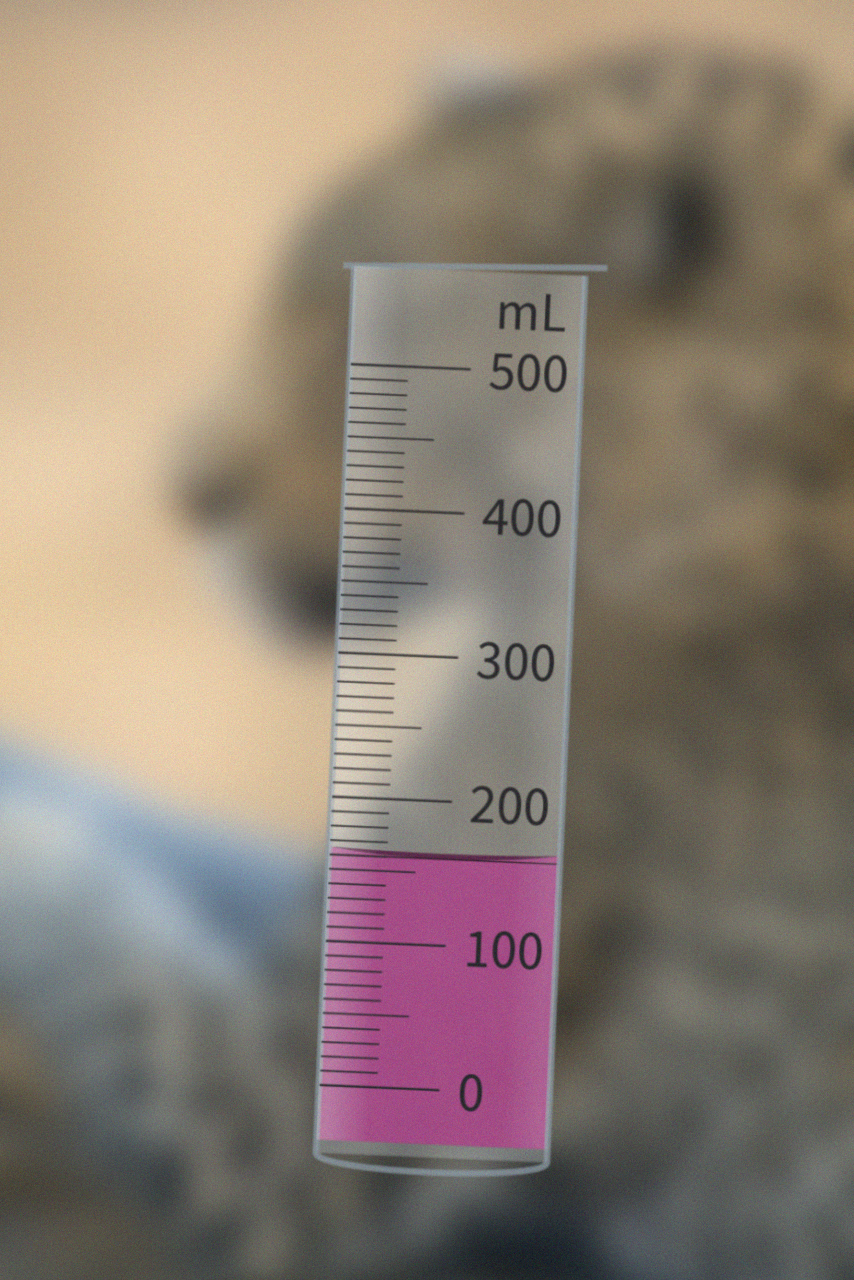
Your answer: 160mL
